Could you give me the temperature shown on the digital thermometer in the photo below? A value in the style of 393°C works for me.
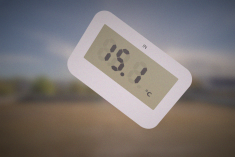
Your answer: 15.1°C
